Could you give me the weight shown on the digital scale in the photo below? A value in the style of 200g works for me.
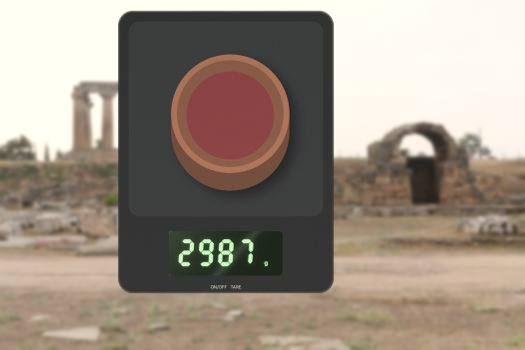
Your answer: 2987g
